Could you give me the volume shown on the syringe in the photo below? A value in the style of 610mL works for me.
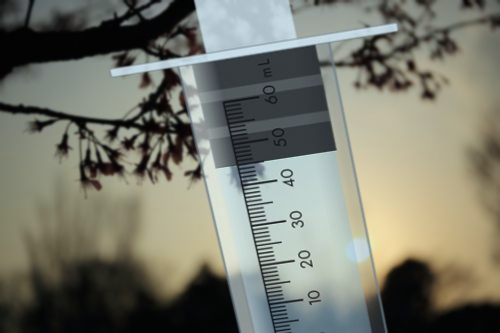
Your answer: 45mL
